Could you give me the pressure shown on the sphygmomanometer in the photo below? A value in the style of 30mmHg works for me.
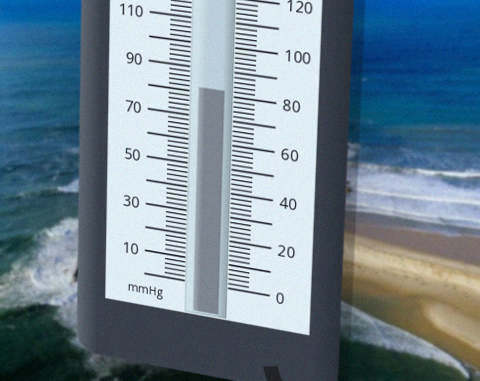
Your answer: 82mmHg
